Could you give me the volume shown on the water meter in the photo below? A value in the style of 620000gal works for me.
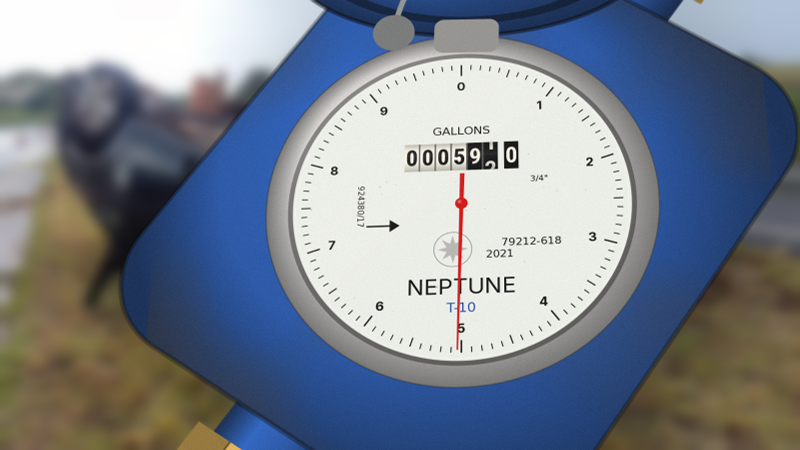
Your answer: 5915.0gal
